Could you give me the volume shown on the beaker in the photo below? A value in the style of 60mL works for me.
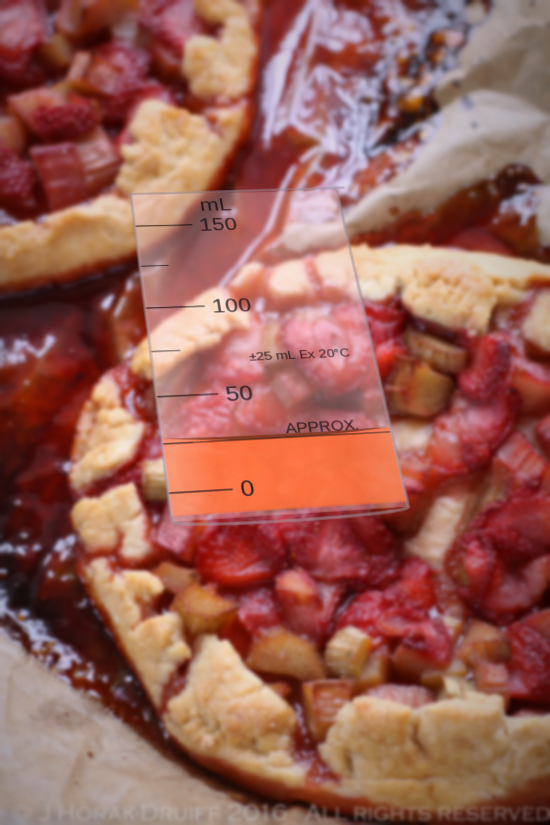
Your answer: 25mL
